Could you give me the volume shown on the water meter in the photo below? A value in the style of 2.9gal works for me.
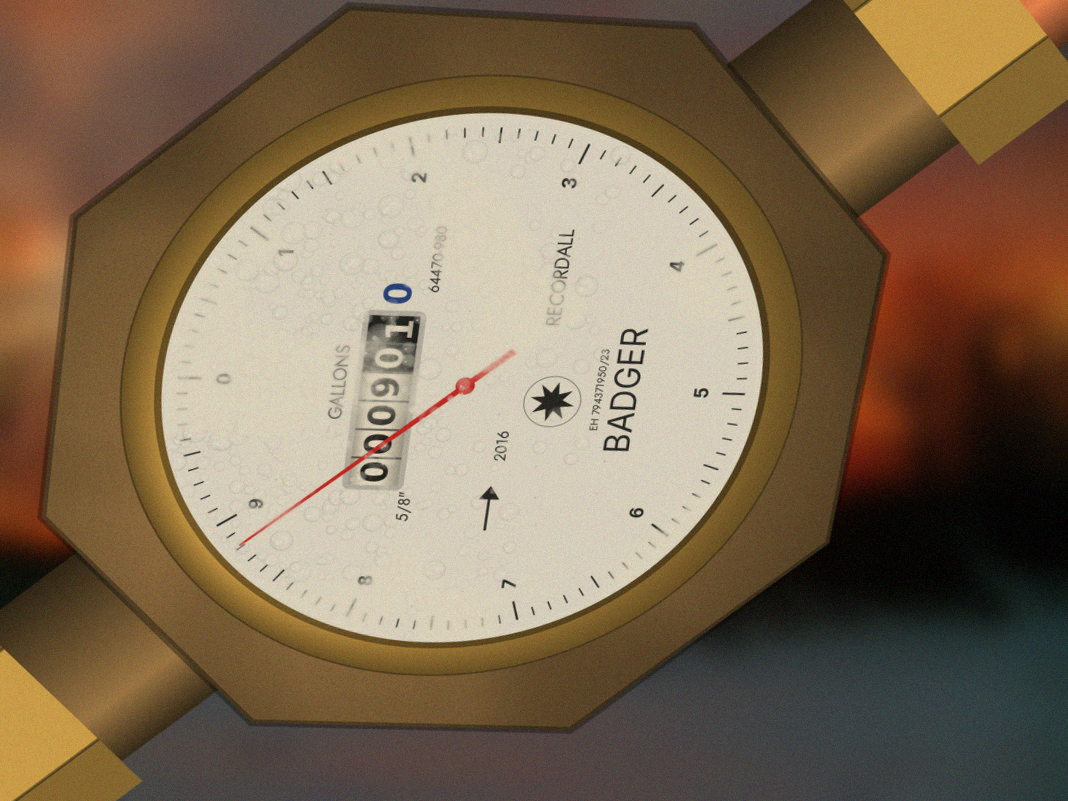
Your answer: 9008.8gal
